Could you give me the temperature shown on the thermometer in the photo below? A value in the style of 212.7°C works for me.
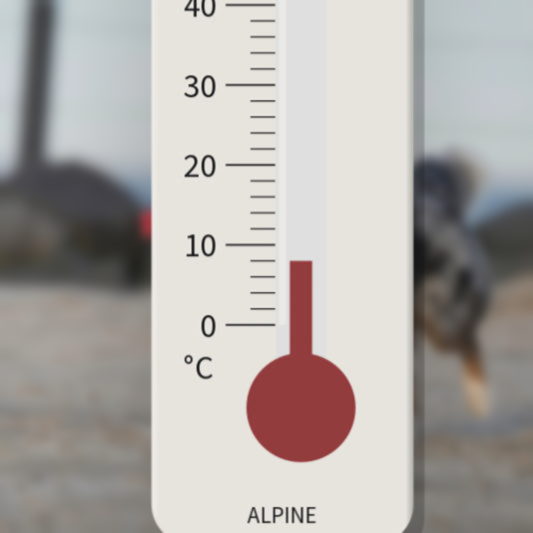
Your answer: 8°C
